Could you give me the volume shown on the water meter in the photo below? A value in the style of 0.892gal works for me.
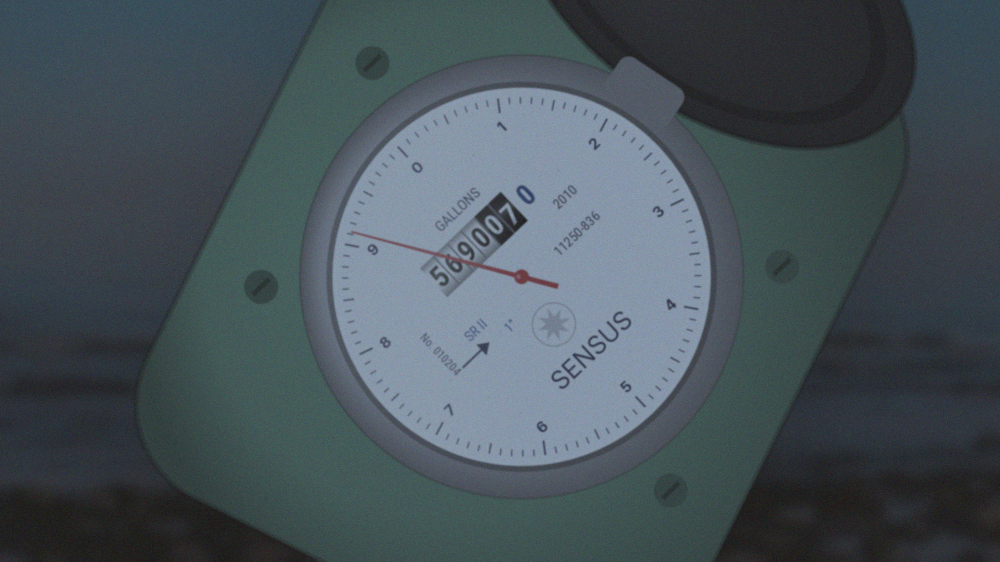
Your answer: 5690069.1gal
